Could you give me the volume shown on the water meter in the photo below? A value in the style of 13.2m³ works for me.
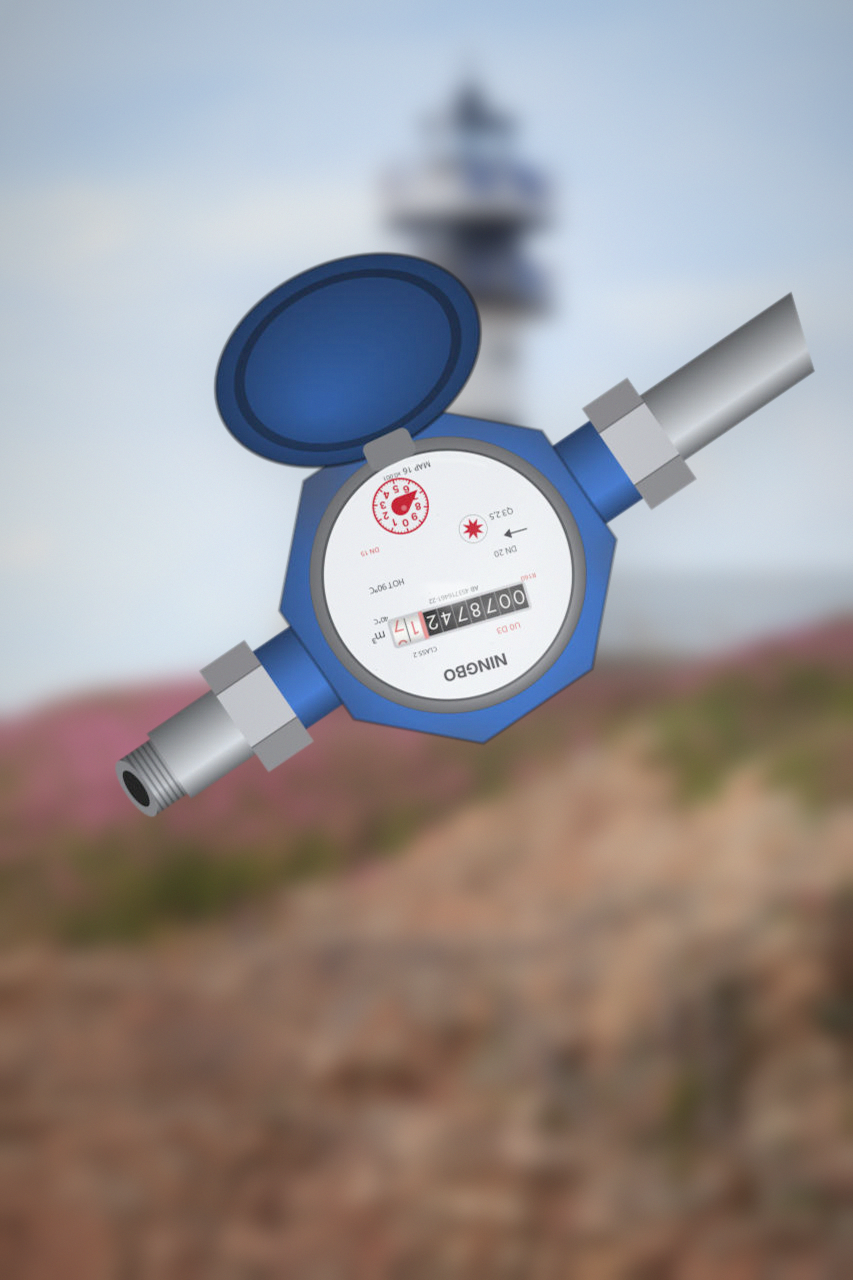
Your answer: 78742.166m³
